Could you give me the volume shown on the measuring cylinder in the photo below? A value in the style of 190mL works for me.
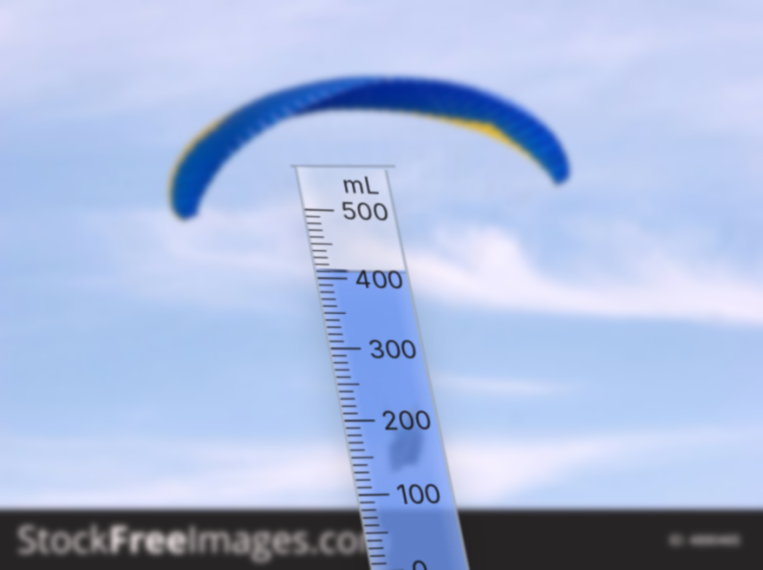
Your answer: 410mL
